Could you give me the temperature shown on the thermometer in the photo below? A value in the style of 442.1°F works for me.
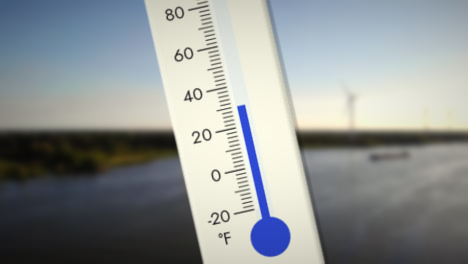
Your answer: 30°F
